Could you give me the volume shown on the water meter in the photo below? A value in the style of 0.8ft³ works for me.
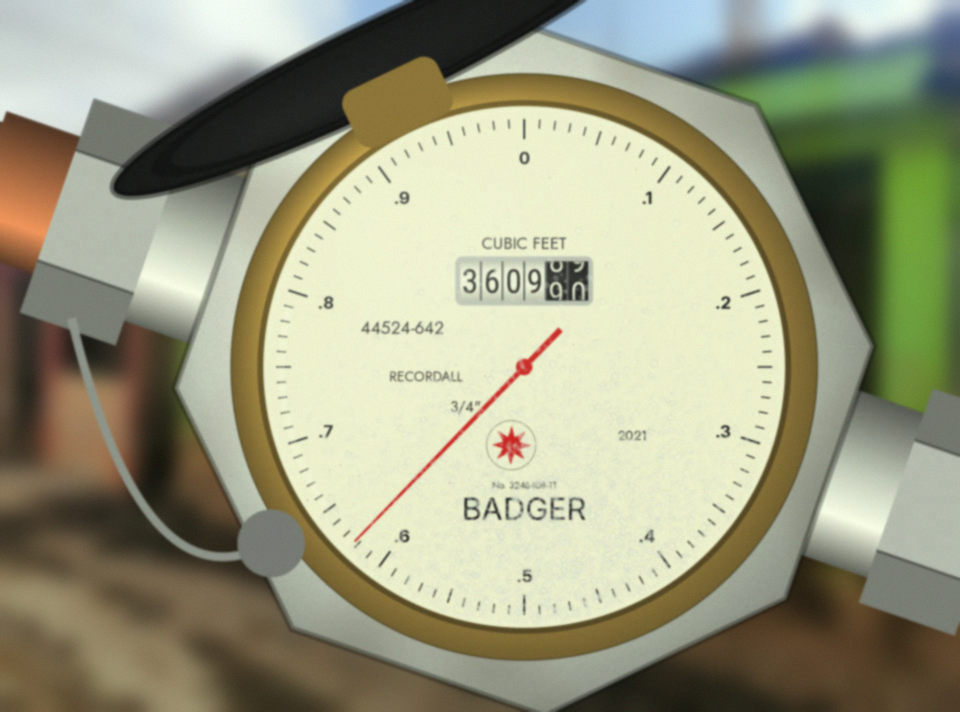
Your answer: 360989.62ft³
